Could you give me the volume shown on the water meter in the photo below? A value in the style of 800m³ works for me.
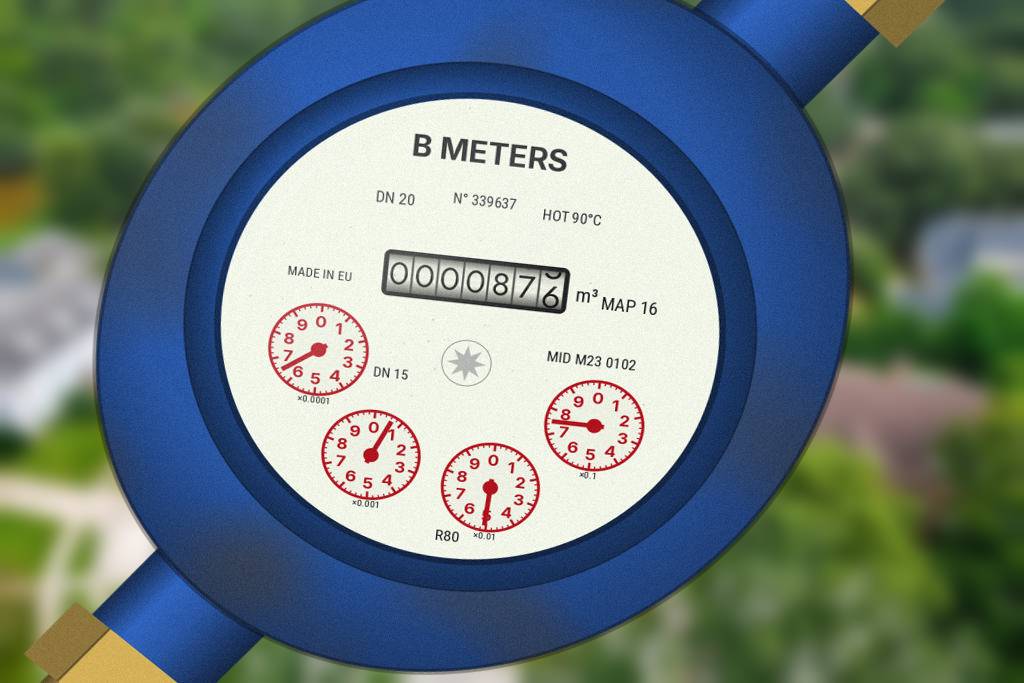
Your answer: 875.7506m³
